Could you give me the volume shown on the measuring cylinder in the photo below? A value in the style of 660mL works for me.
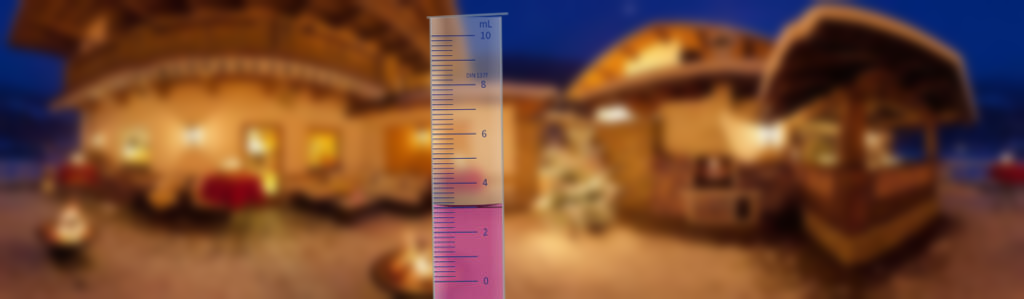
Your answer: 3mL
